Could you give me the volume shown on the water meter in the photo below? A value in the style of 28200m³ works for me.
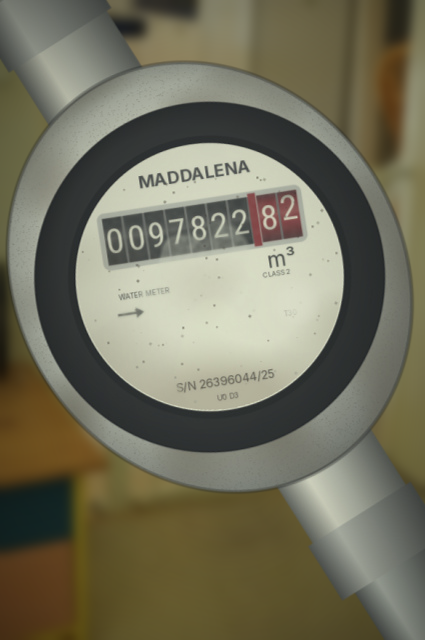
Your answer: 97822.82m³
